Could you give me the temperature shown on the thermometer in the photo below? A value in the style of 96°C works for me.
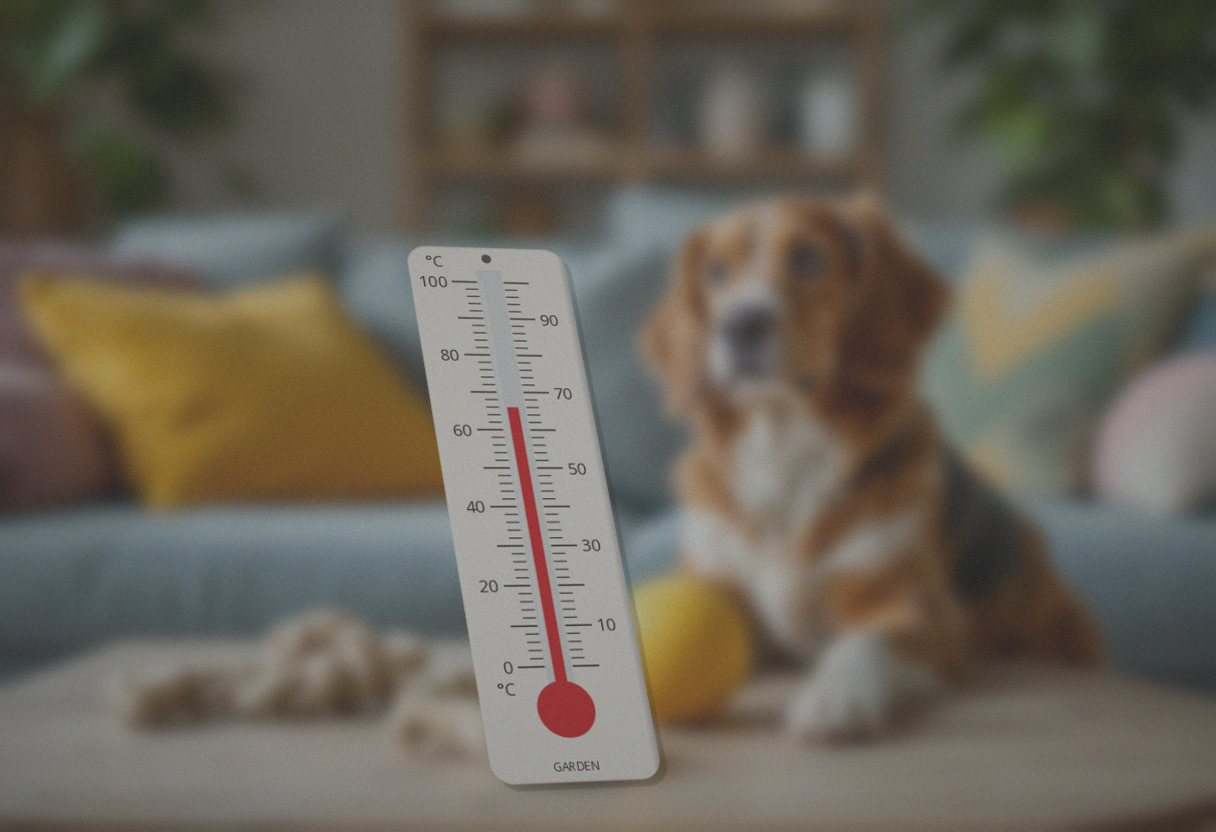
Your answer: 66°C
